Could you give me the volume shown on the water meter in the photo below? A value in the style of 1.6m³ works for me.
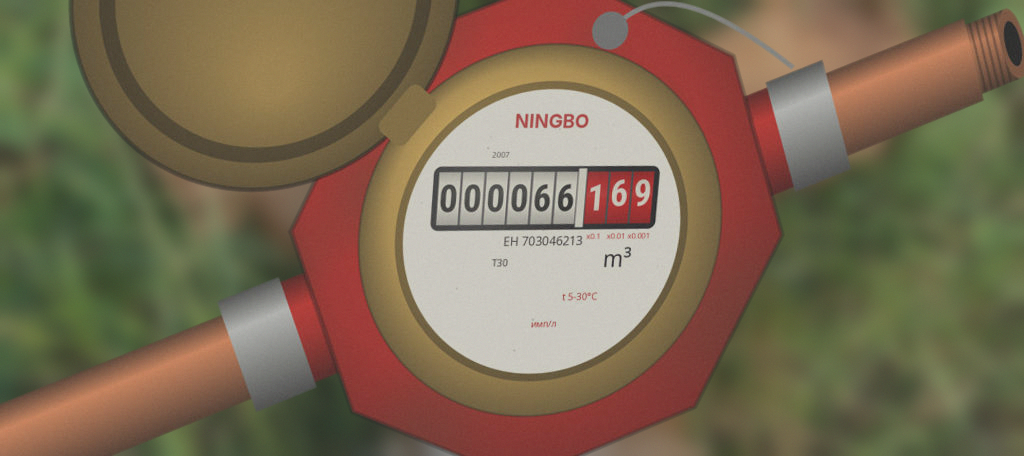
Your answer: 66.169m³
